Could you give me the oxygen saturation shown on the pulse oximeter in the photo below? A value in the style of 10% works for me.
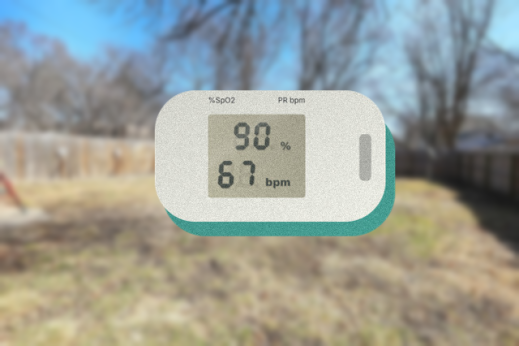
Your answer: 90%
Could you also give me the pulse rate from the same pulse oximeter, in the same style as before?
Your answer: 67bpm
